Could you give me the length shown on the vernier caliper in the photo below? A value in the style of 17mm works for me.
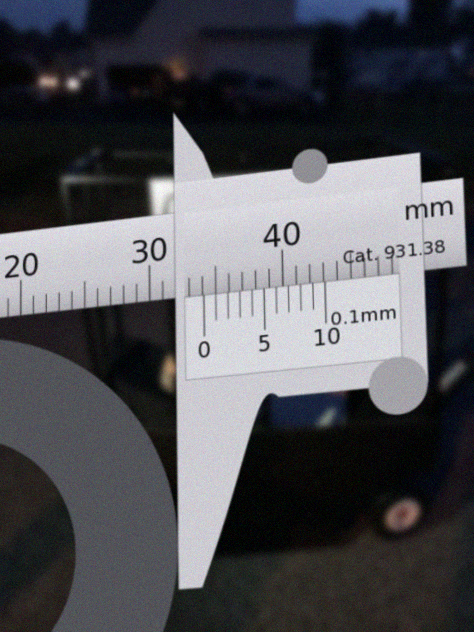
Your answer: 34.1mm
